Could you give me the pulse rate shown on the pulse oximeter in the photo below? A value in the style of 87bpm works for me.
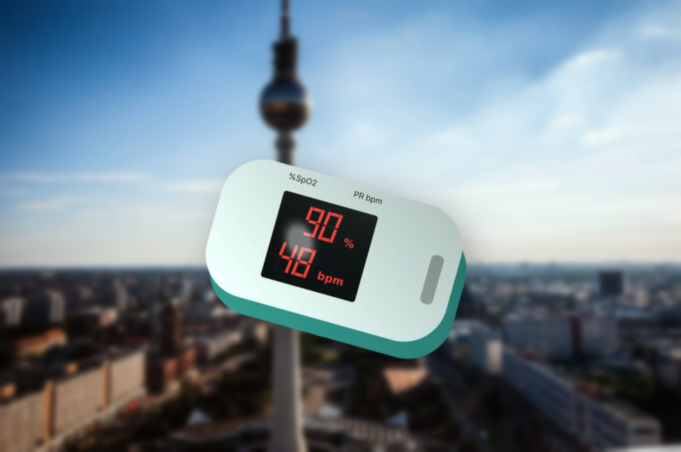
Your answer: 48bpm
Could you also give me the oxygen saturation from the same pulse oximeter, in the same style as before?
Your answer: 90%
